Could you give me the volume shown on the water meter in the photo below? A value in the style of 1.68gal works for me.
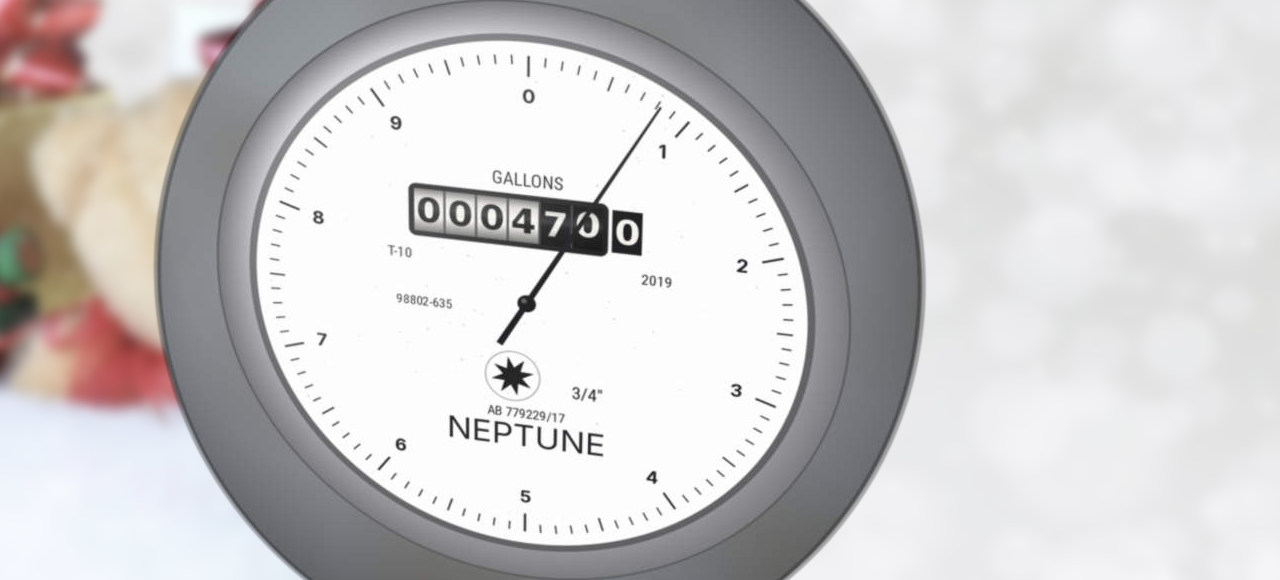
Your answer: 4700.8gal
